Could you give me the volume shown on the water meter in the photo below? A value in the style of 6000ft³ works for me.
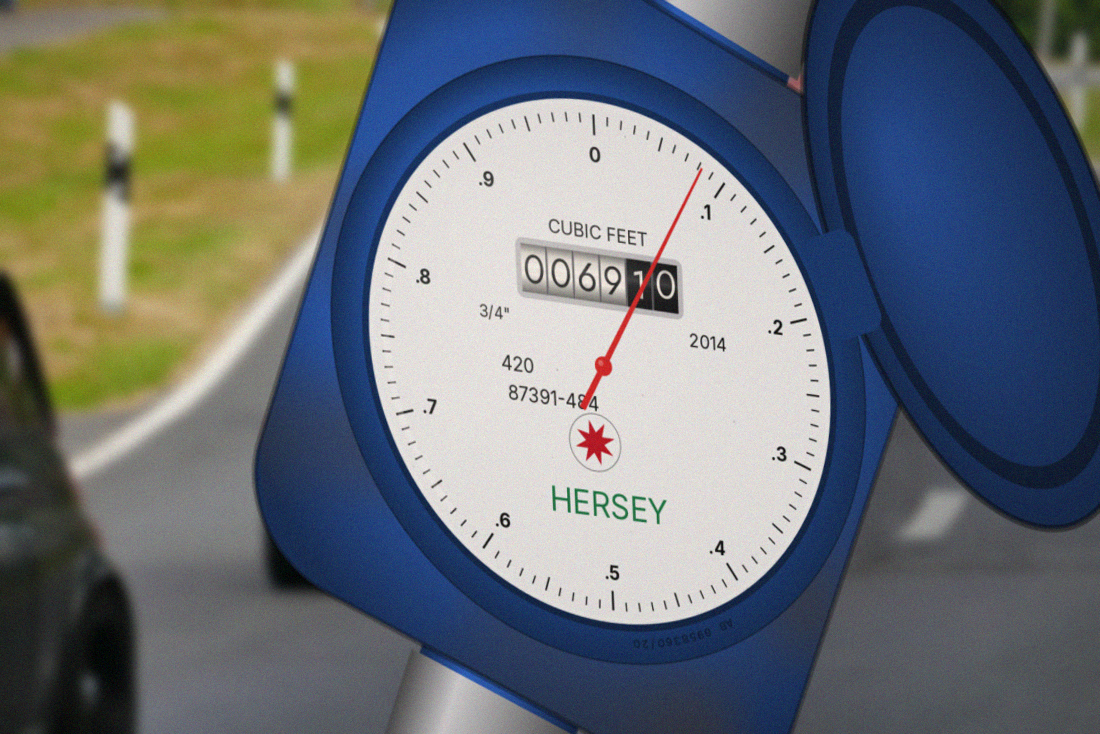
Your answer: 6910.08ft³
